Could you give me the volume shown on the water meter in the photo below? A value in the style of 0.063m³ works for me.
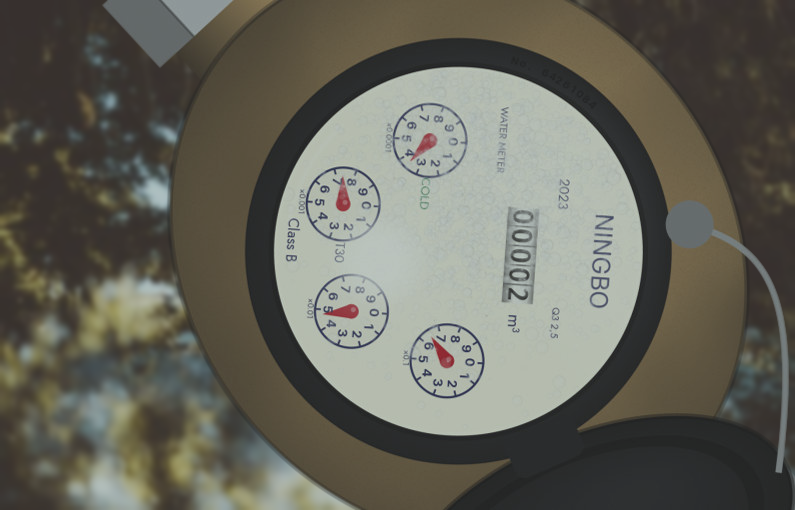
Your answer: 2.6473m³
